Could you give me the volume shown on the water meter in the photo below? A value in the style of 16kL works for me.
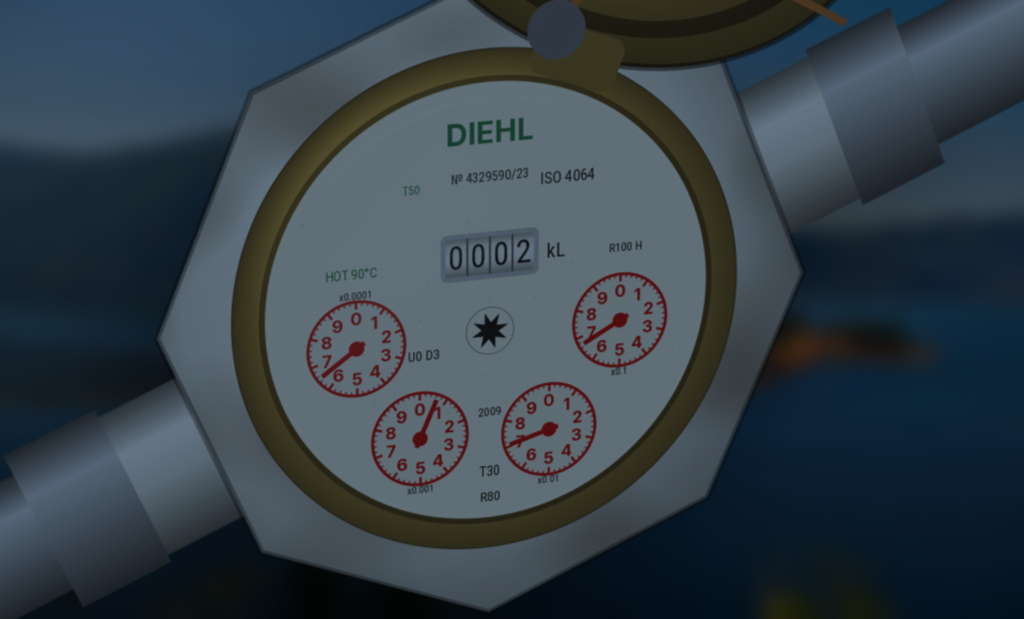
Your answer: 2.6706kL
